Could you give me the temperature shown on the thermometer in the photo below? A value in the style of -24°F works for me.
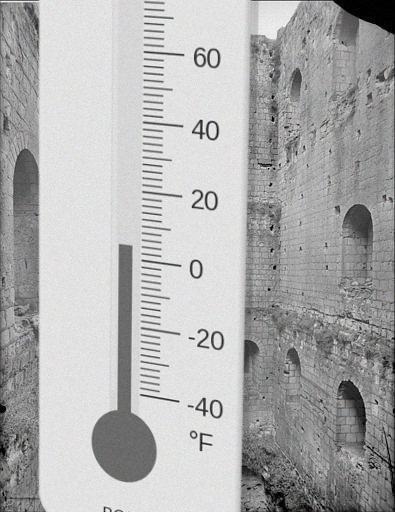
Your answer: 4°F
